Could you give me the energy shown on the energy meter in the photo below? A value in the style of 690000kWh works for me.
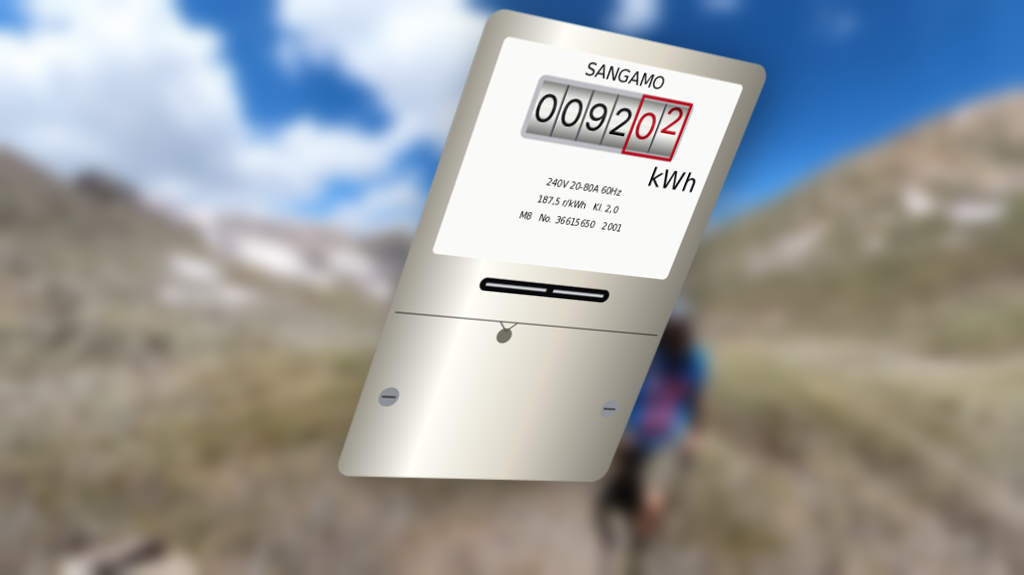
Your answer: 92.02kWh
